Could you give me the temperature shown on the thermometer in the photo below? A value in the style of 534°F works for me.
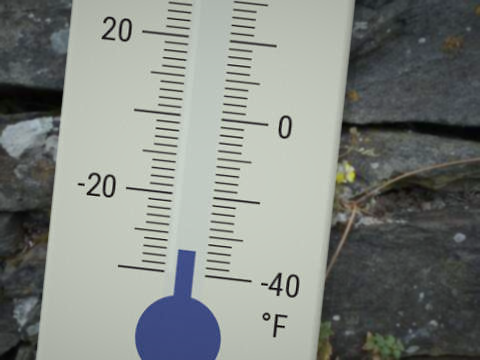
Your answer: -34°F
